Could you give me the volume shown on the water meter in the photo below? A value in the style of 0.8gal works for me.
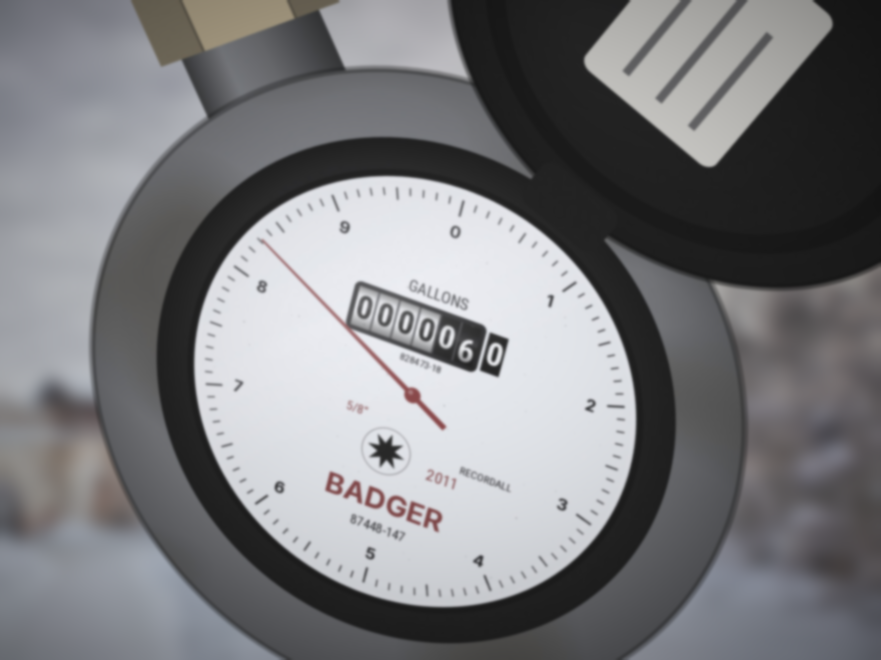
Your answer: 58.3gal
